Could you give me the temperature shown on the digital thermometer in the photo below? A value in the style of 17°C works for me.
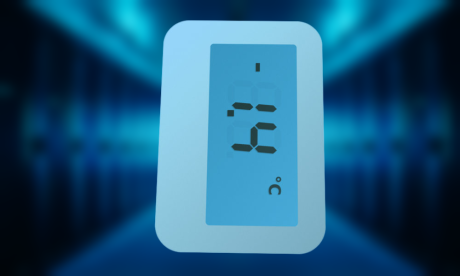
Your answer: -1.4°C
